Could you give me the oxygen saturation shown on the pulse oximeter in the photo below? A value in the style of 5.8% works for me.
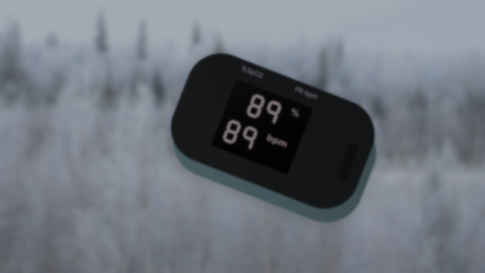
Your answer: 89%
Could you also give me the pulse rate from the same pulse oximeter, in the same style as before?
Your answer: 89bpm
